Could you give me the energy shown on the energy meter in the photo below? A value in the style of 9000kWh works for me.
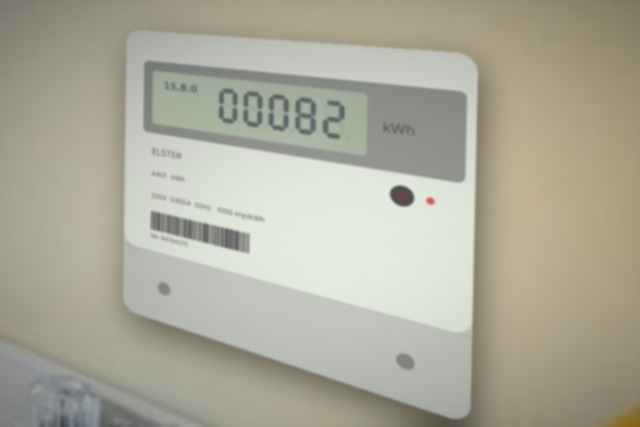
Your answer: 82kWh
